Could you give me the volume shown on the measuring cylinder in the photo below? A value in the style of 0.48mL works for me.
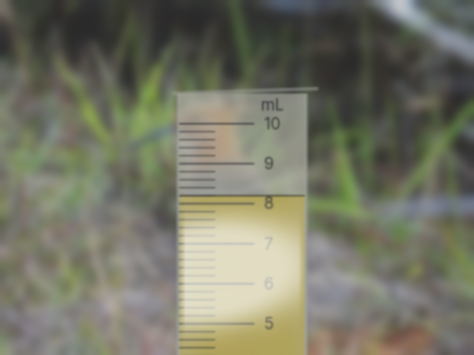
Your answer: 8.2mL
